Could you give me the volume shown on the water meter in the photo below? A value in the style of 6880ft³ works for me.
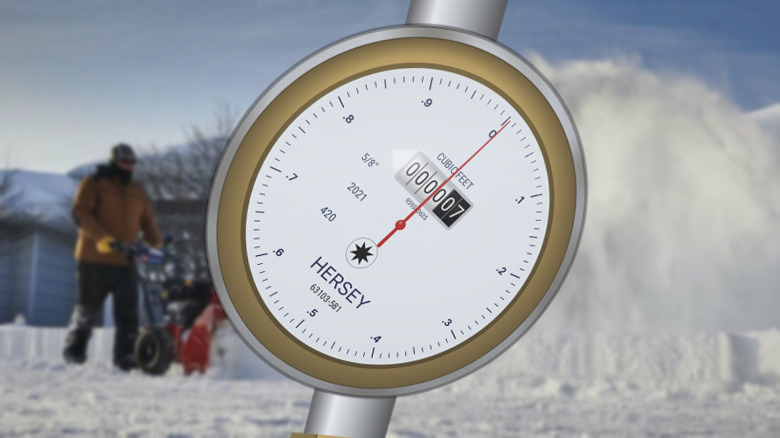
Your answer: 7.00ft³
